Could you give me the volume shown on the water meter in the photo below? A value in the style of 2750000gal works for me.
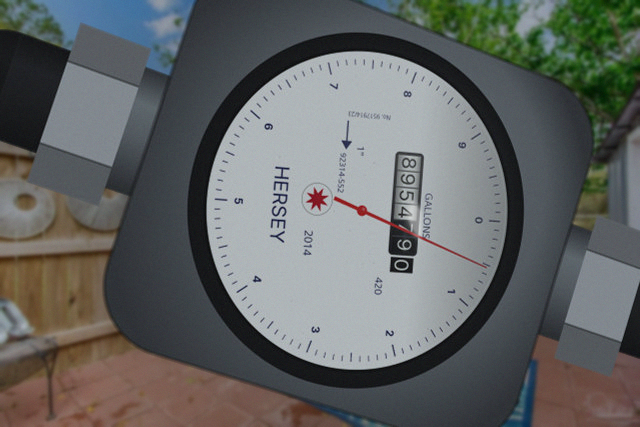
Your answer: 8954790.5gal
